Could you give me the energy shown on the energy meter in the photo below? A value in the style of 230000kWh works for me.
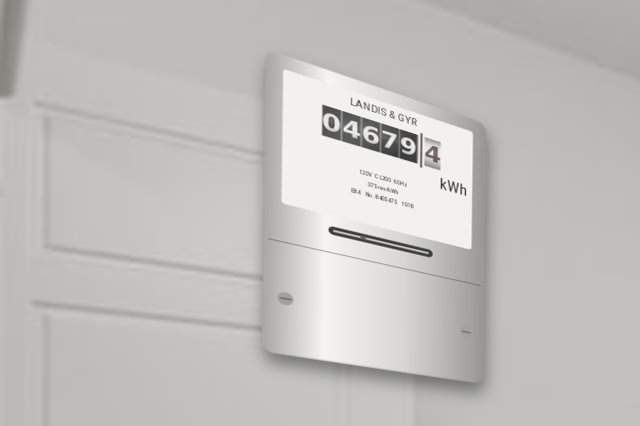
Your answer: 4679.4kWh
